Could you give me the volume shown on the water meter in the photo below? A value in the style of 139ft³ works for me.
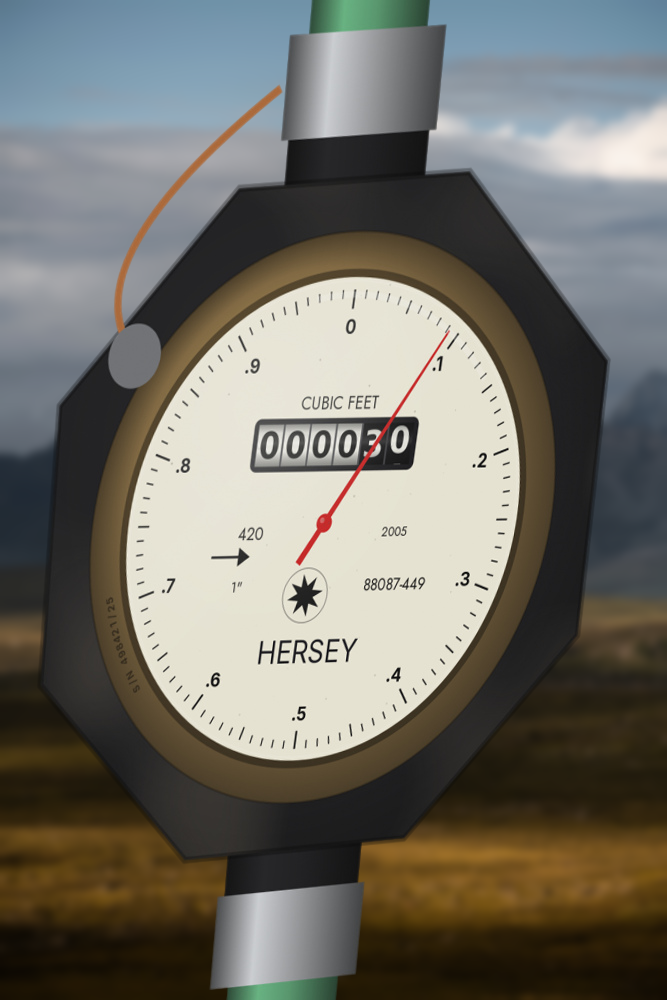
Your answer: 30.09ft³
